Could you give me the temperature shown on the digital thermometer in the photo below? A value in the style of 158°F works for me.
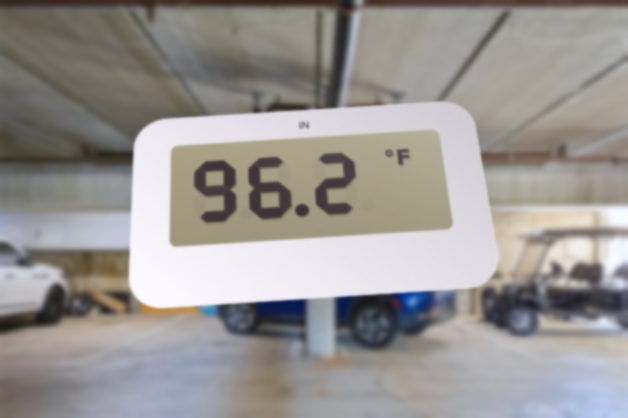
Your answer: 96.2°F
